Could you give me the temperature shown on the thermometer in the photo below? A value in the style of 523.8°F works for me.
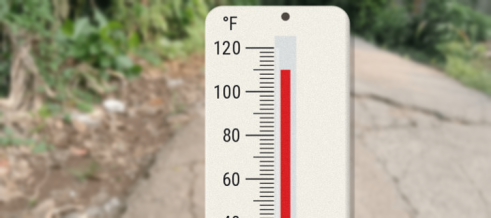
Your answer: 110°F
